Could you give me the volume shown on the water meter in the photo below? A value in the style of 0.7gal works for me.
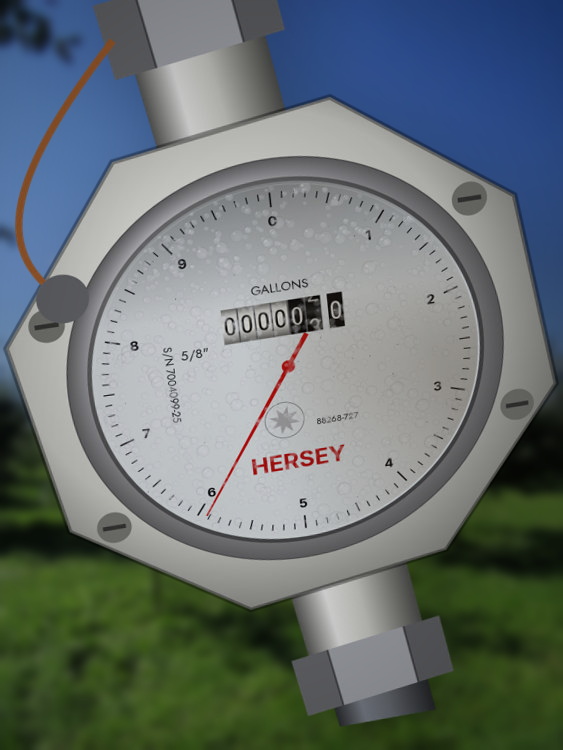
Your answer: 25.9gal
